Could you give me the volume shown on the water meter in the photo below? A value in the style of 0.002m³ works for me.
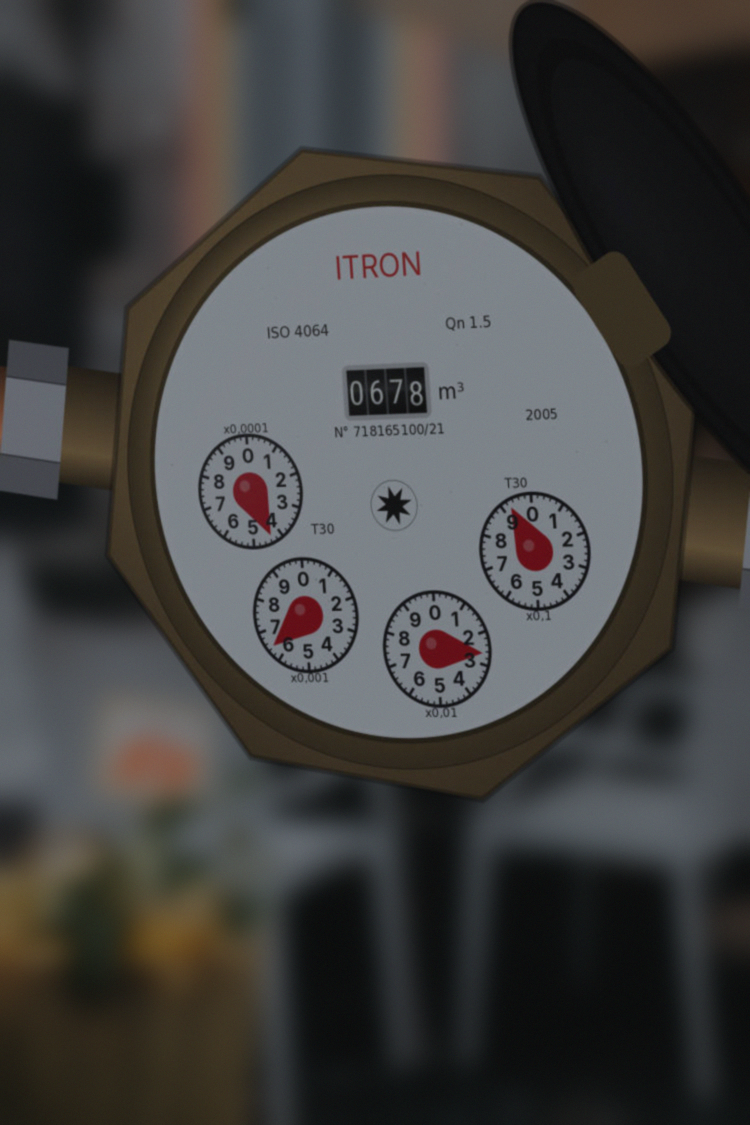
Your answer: 677.9264m³
